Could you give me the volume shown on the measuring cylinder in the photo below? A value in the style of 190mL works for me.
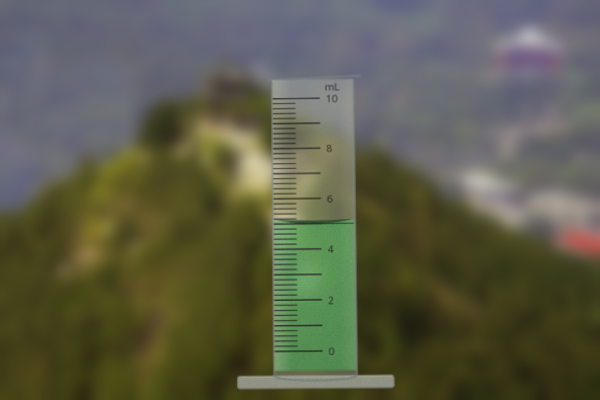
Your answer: 5mL
